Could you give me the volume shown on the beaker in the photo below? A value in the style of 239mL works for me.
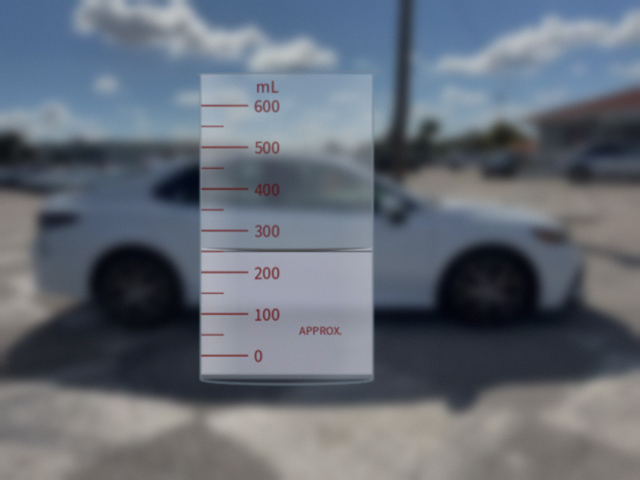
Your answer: 250mL
